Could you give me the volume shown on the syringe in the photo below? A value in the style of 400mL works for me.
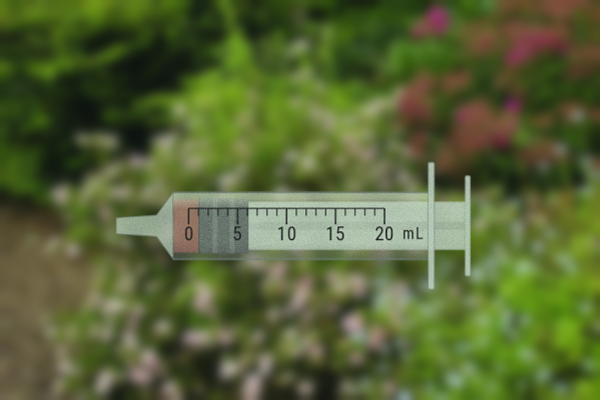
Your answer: 1mL
